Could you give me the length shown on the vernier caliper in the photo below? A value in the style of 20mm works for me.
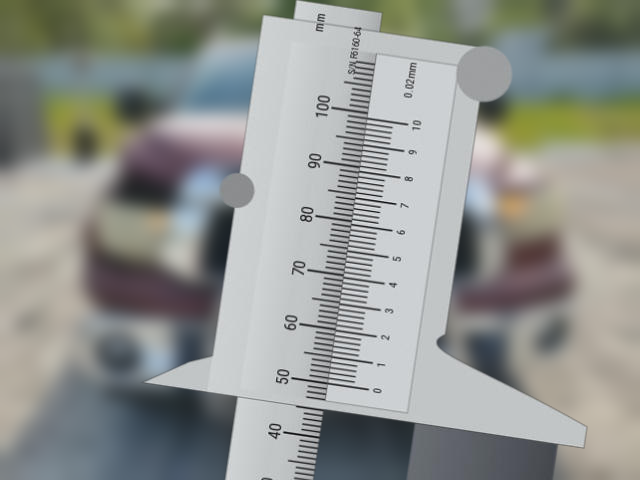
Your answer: 50.0mm
